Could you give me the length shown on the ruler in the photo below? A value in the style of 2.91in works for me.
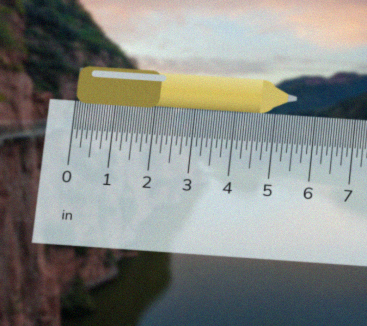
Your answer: 5.5in
